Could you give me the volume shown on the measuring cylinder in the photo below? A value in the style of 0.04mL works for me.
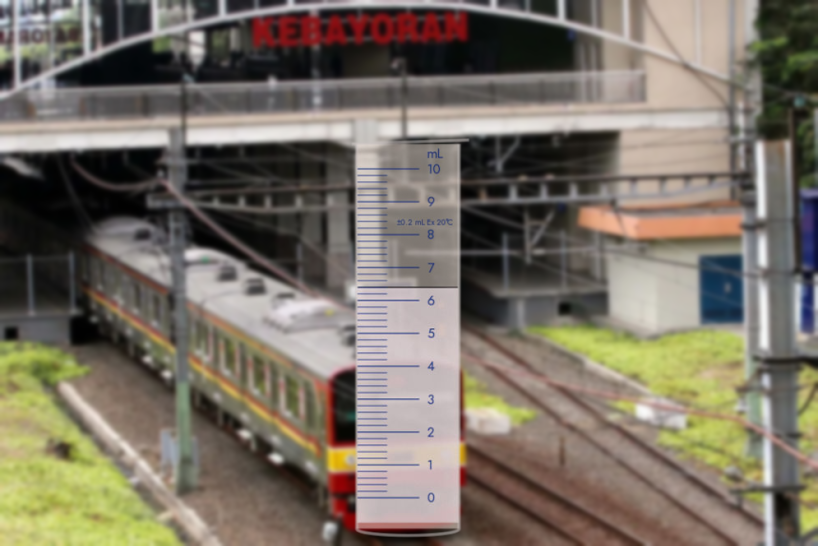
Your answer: 6.4mL
